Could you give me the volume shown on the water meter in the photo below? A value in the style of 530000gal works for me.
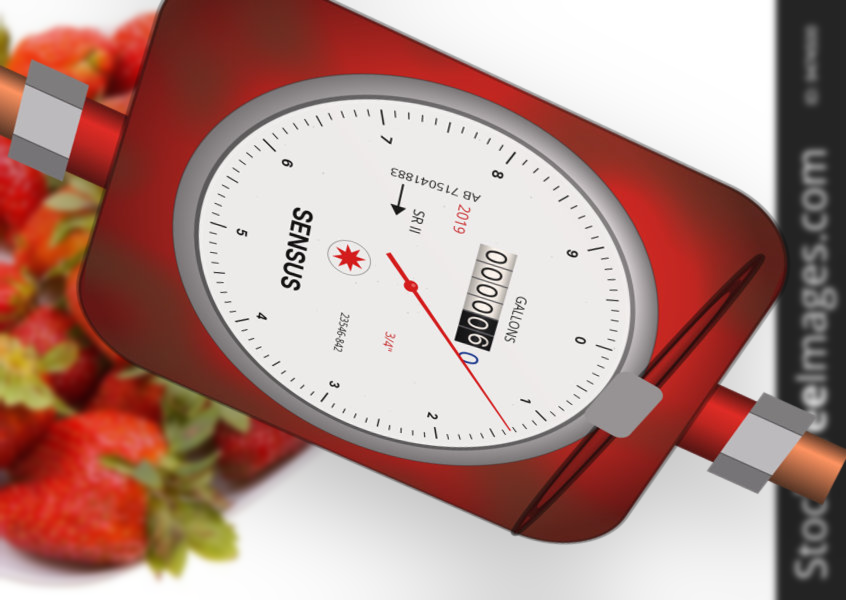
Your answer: 61.3gal
